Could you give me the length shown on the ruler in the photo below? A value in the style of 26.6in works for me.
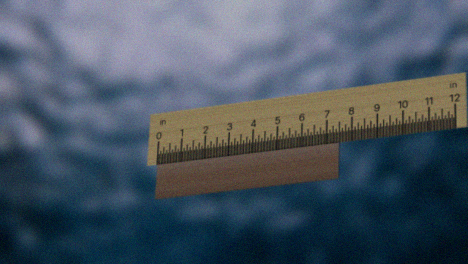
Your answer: 7.5in
